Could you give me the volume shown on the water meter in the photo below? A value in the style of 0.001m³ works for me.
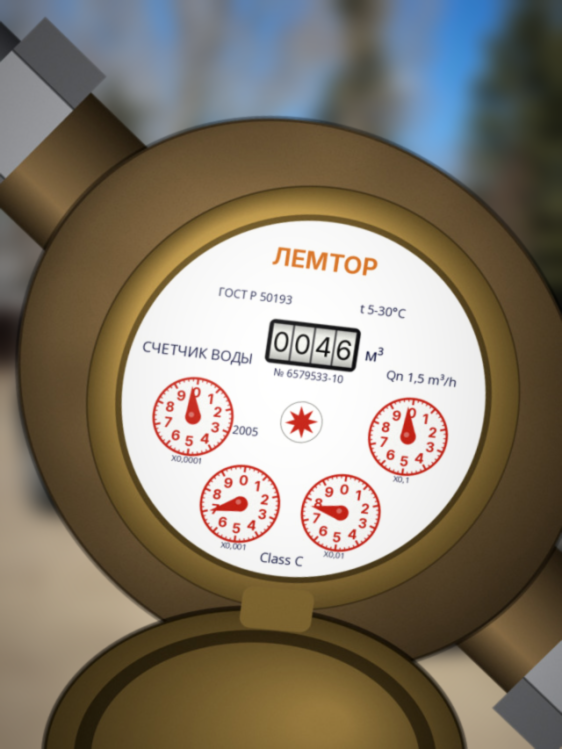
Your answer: 45.9769m³
